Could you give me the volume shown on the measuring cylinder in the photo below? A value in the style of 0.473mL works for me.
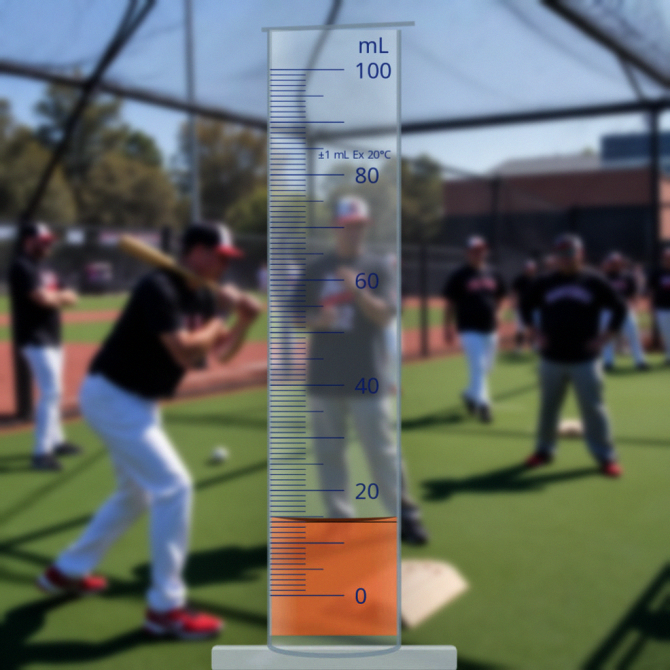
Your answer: 14mL
